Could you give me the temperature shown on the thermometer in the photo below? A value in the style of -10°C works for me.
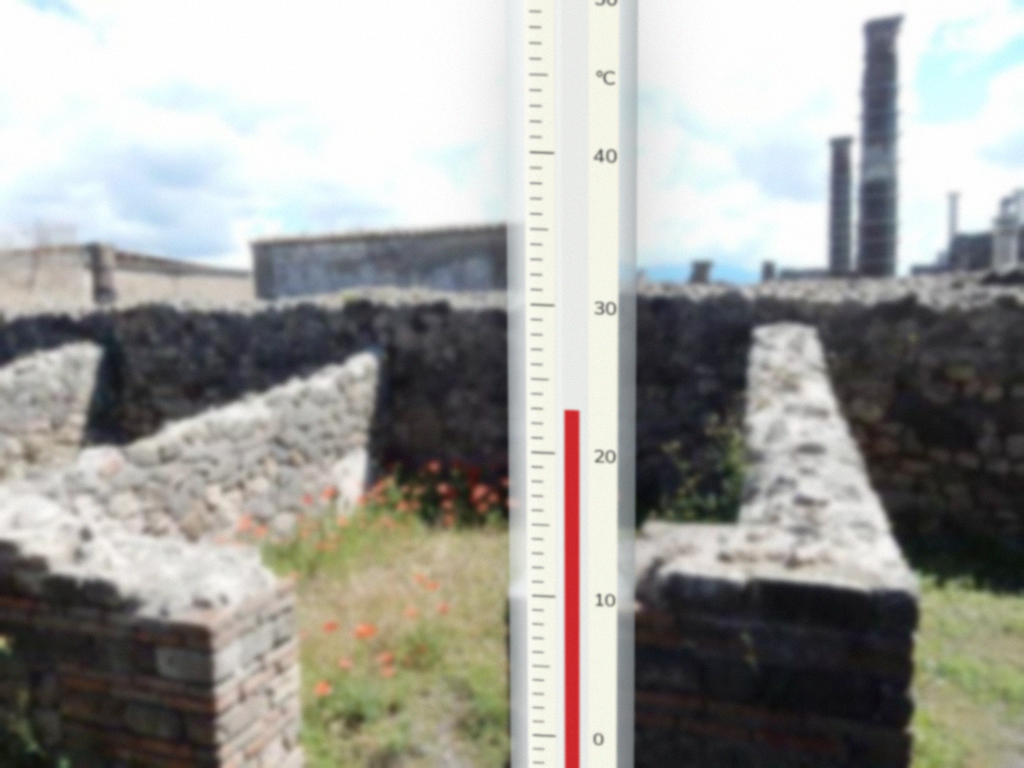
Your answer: 23°C
